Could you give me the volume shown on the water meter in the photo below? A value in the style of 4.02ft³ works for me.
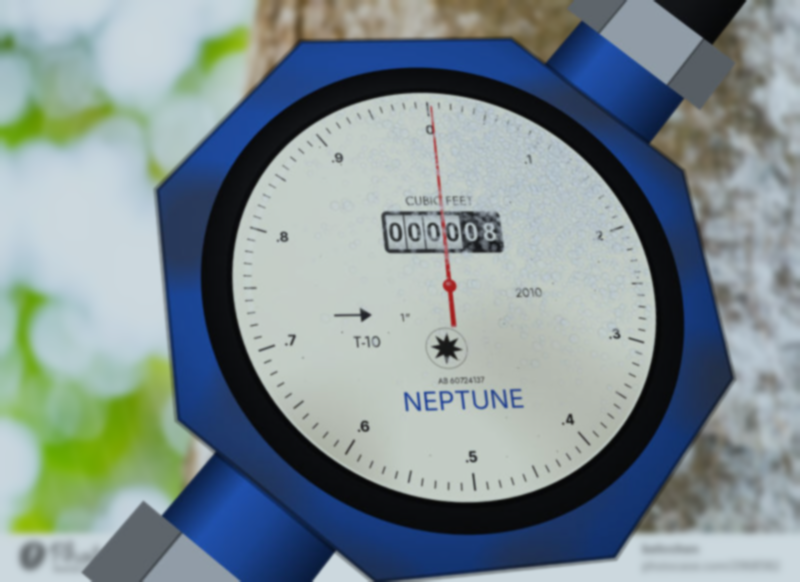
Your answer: 8.00ft³
